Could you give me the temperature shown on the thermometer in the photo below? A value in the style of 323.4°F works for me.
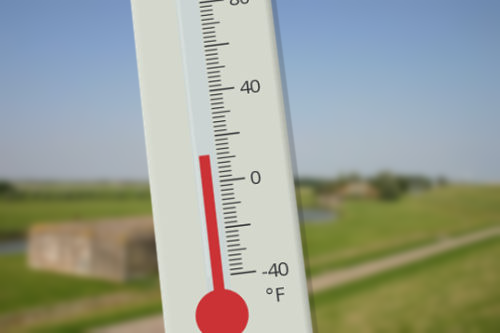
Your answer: 12°F
